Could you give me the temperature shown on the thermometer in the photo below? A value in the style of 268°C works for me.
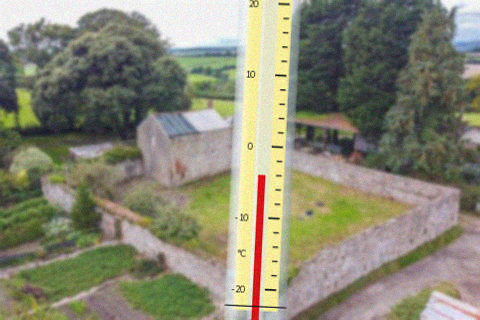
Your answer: -4°C
